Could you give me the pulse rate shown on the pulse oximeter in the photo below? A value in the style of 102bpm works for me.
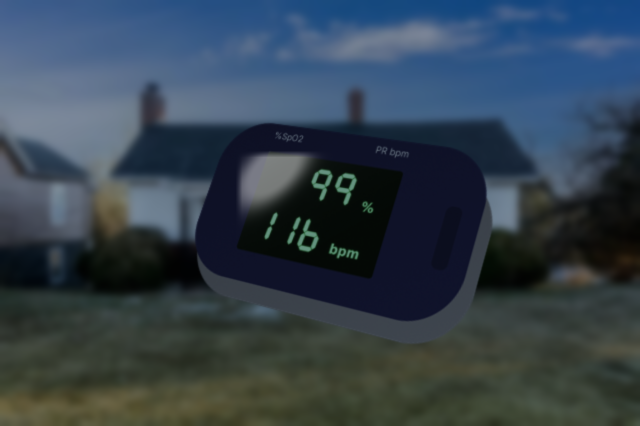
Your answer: 116bpm
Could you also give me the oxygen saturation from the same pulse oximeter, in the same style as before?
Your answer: 99%
